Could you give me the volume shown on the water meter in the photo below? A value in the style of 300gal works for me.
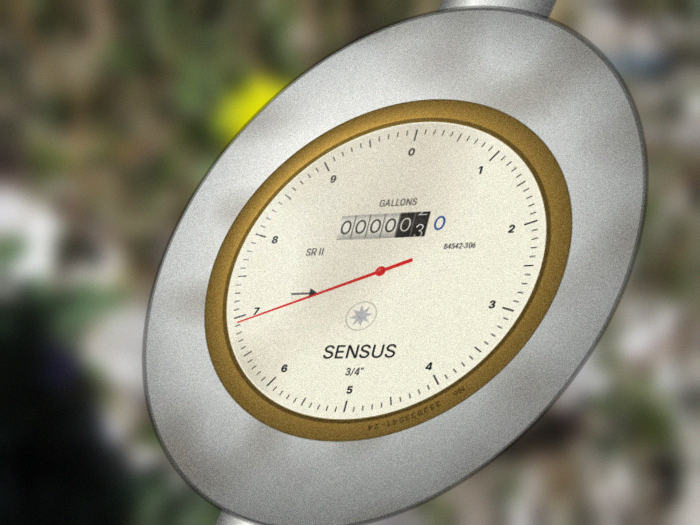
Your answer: 26.9gal
